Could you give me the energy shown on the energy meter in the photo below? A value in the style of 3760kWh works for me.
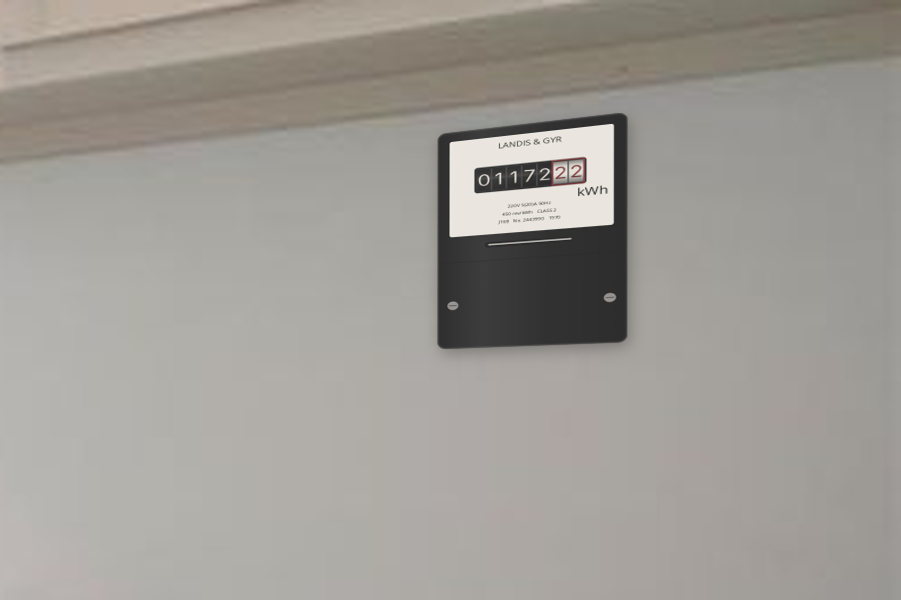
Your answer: 1172.22kWh
